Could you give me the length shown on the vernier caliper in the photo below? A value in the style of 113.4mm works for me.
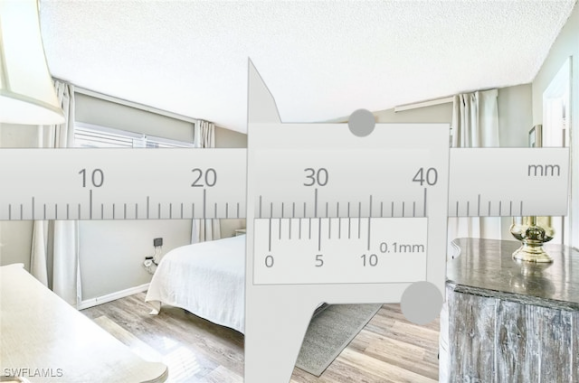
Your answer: 25.9mm
